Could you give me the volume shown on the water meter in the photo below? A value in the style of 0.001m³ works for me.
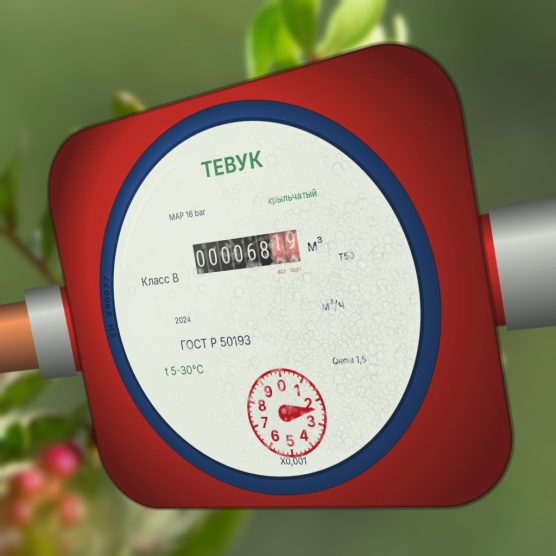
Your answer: 68.192m³
